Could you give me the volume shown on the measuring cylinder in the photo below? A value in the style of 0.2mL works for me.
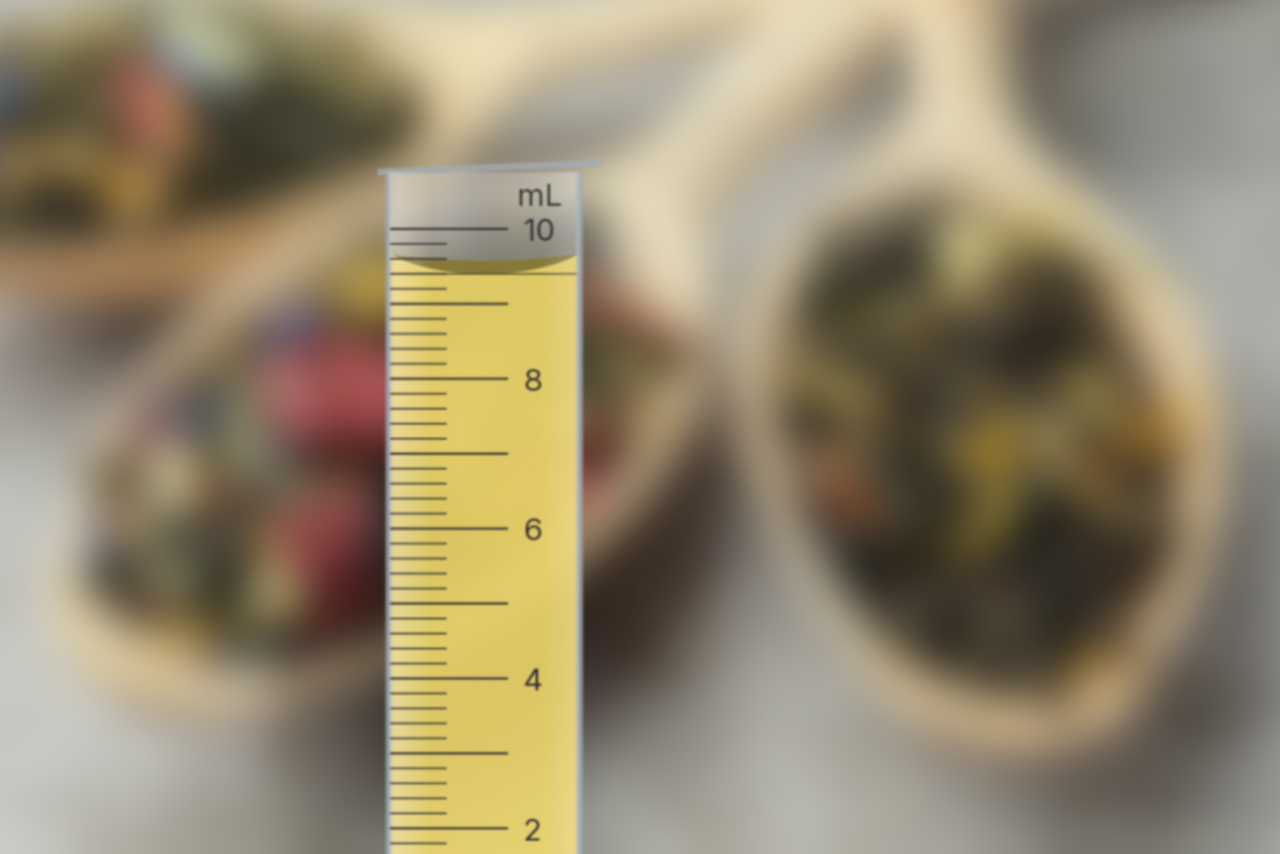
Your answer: 9.4mL
